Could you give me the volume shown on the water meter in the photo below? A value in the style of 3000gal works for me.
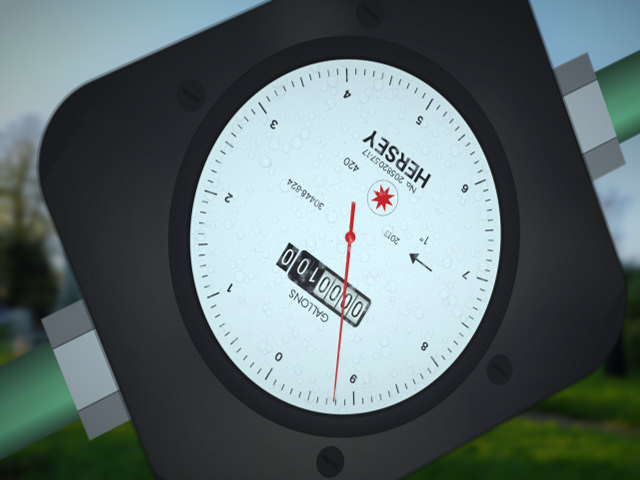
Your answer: 99.2gal
